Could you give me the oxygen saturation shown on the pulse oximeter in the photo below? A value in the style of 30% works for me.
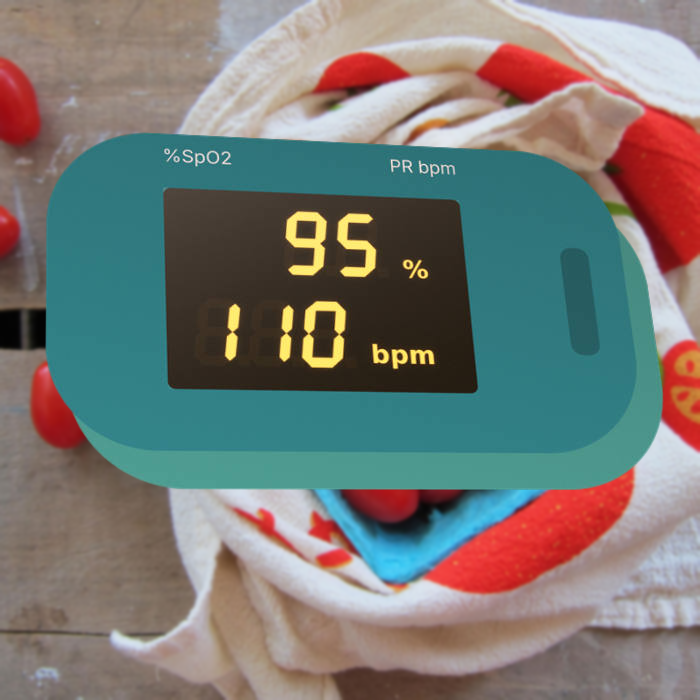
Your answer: 95%
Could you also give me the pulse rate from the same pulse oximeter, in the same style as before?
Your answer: 110bpm
